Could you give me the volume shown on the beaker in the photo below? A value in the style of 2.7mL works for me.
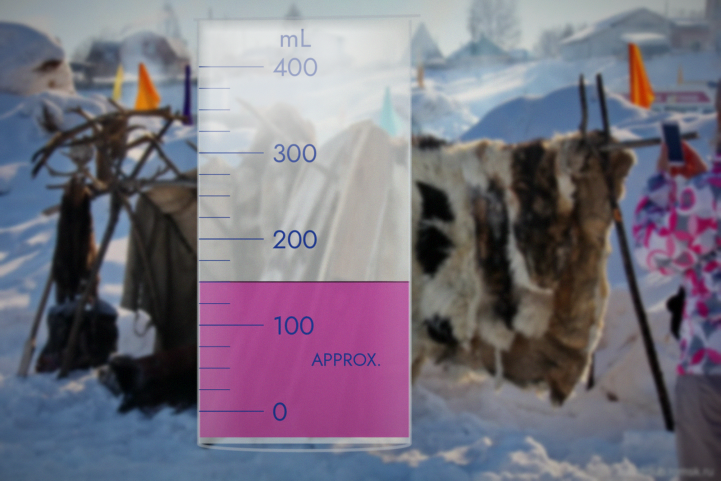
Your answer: 150mL
